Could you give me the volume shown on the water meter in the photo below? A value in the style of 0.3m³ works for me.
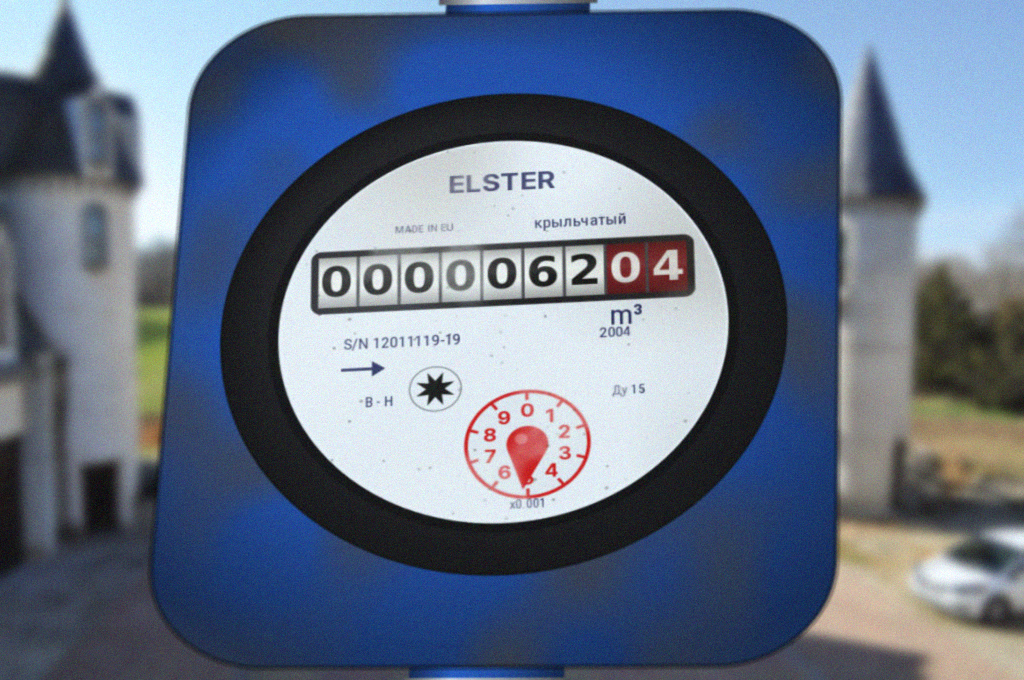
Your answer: 62.045m³
